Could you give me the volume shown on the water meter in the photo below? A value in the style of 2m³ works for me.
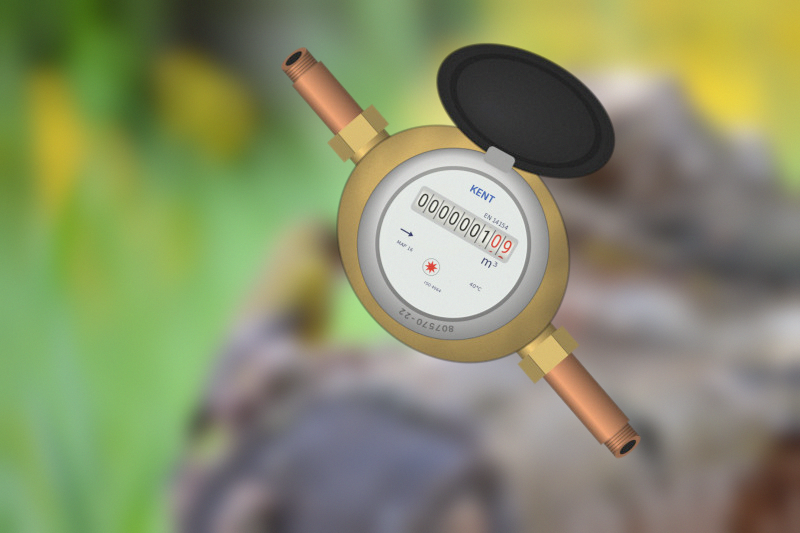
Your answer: 1.09m³
